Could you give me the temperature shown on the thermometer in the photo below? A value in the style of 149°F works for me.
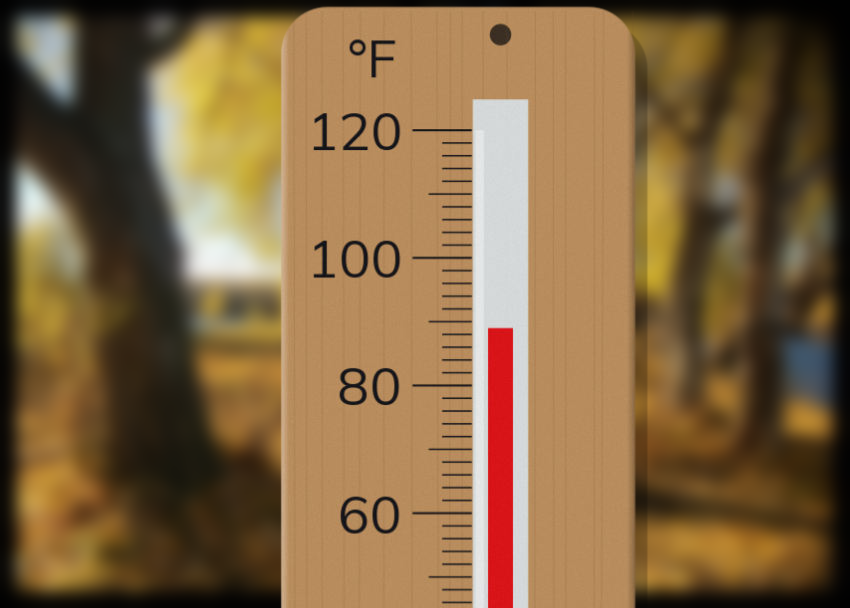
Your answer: 89°F
